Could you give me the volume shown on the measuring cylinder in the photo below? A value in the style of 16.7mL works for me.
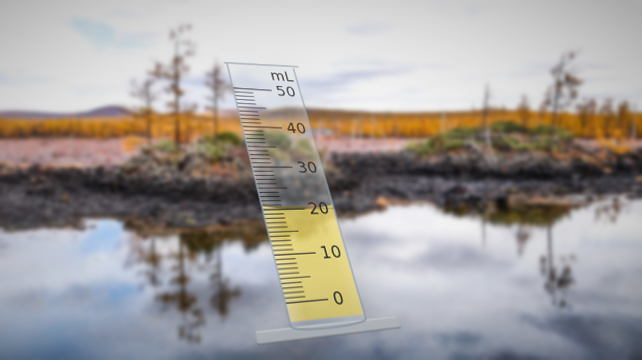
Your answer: 20mL
